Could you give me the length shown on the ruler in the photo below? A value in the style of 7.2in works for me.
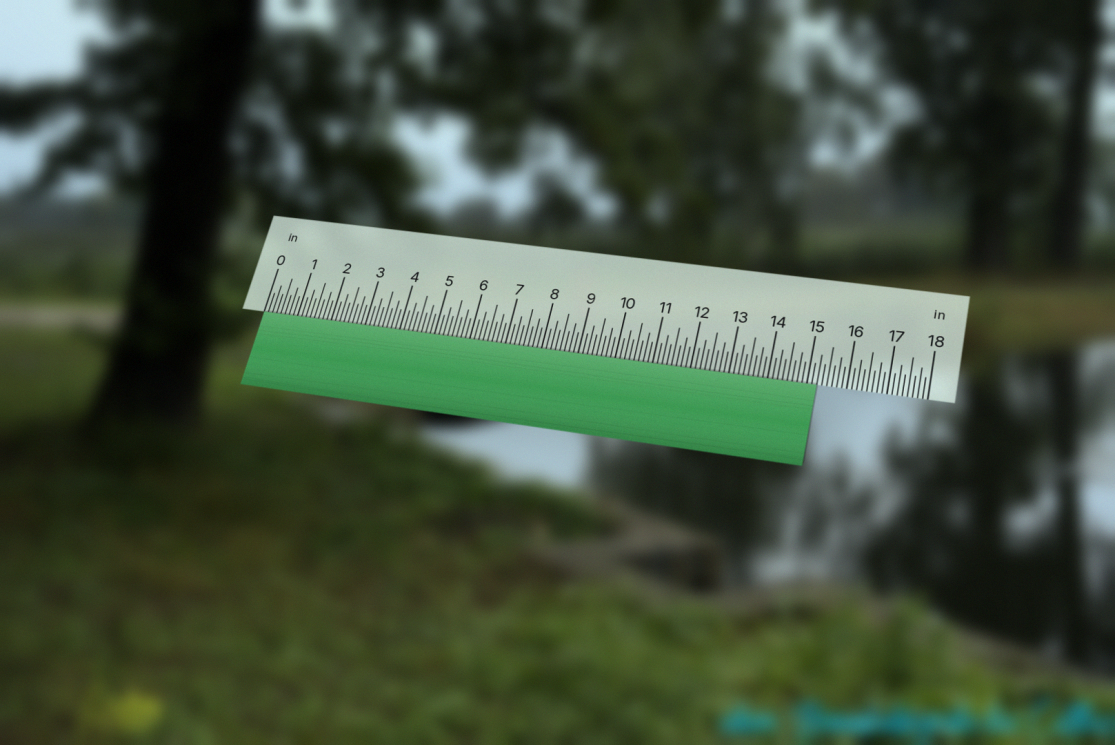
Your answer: 15.25in
